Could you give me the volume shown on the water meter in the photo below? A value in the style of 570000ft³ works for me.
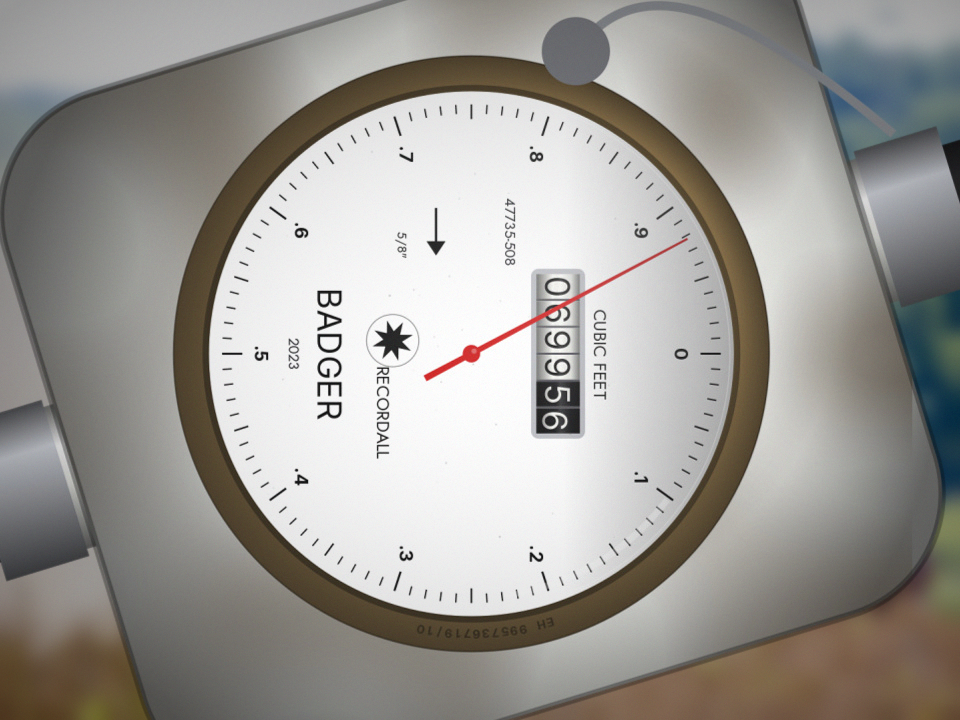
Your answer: 69955.92ft³
